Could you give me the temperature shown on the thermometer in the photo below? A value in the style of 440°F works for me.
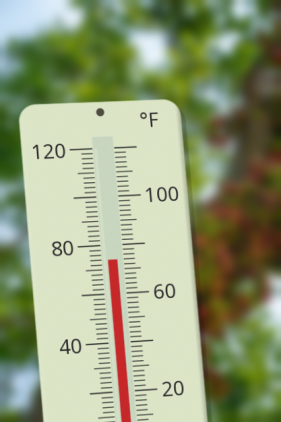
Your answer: 74°F
